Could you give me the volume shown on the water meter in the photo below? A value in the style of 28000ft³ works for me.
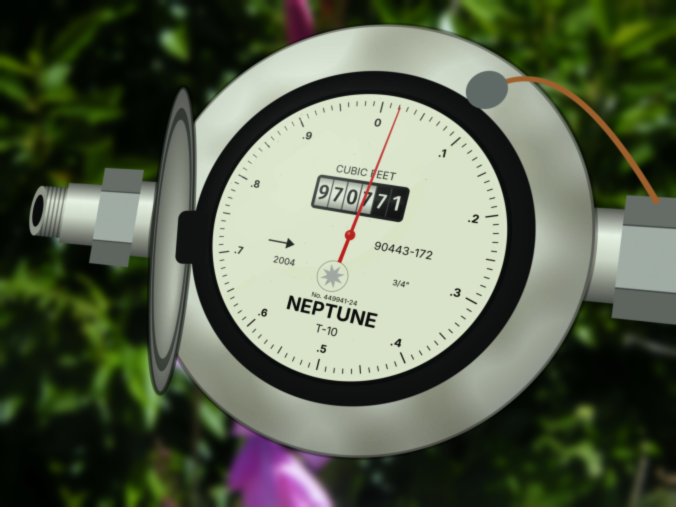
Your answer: 970771.02ft³
